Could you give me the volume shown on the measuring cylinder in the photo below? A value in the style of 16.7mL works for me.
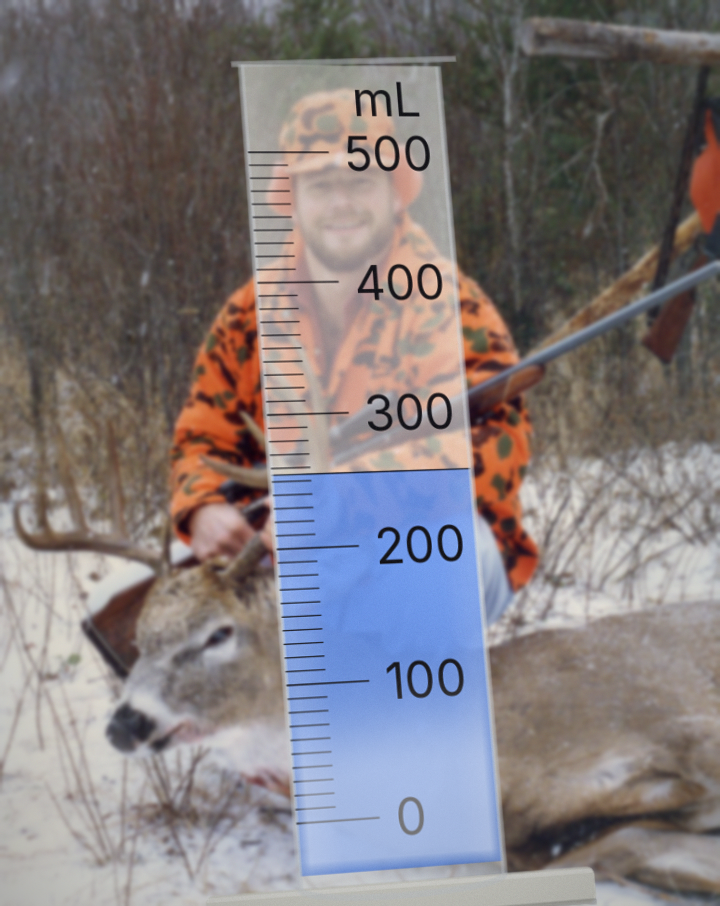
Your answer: 255mL
